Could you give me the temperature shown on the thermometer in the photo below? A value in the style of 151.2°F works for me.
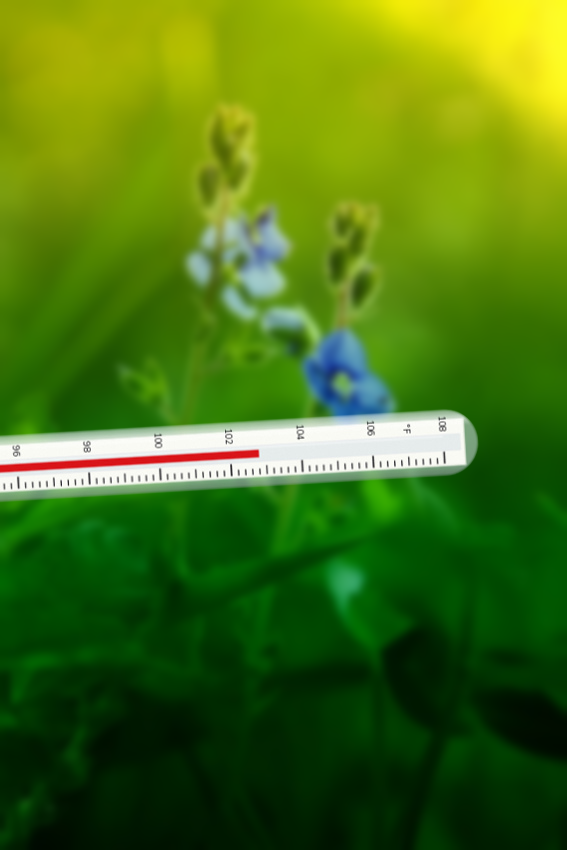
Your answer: 102.8°F
